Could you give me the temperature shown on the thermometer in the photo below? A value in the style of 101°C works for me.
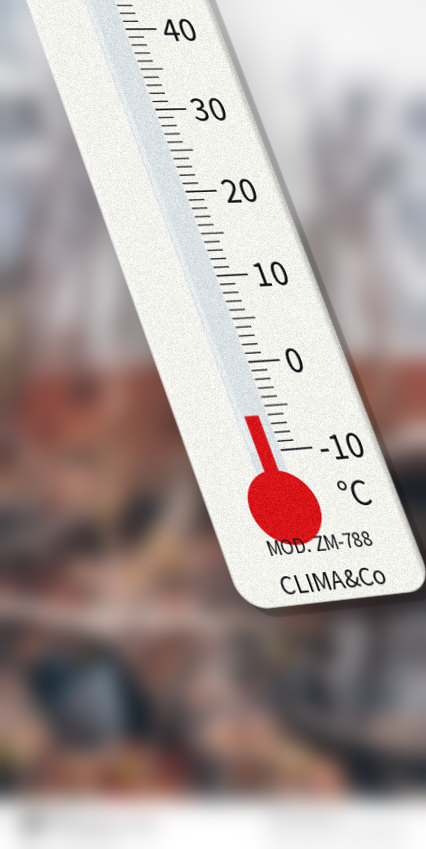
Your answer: -6°C
